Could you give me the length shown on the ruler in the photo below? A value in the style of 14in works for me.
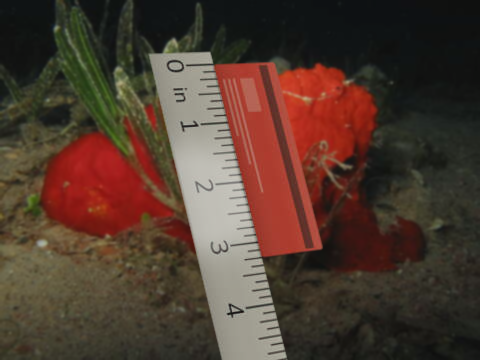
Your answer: 3.25in
